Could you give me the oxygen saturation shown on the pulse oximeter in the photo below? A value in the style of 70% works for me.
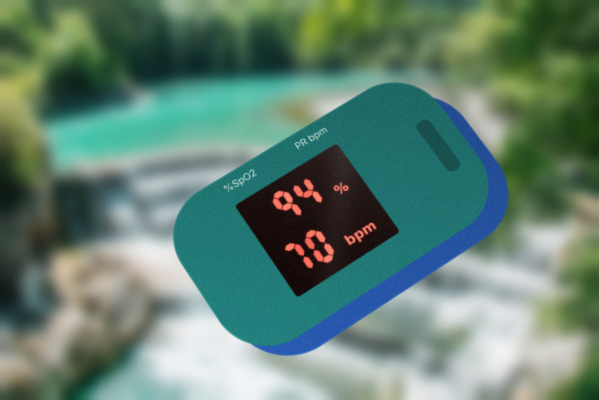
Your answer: 94%
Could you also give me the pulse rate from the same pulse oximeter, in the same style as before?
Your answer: 70bpm
